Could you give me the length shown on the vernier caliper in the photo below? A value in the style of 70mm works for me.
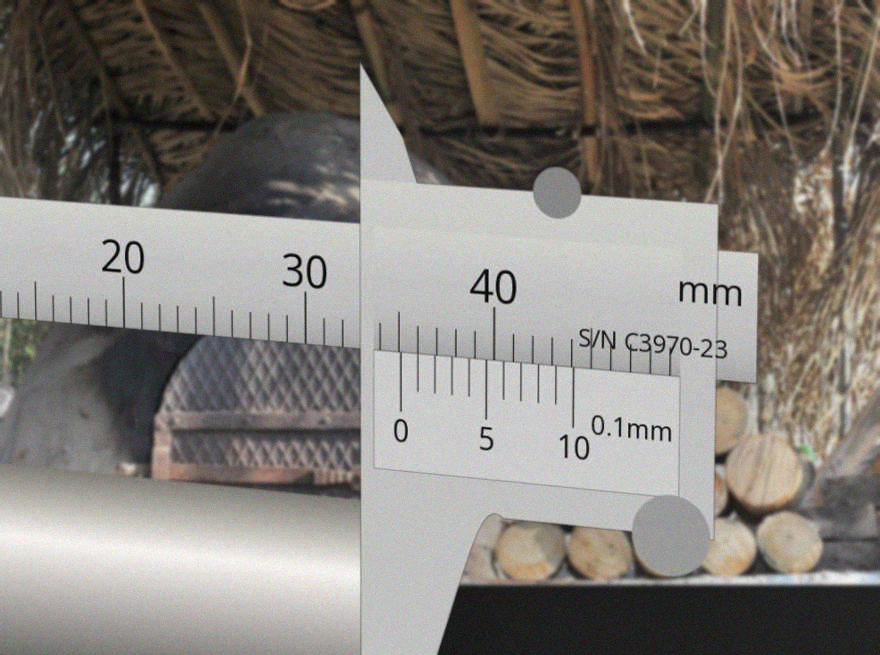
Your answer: 35.1mm
